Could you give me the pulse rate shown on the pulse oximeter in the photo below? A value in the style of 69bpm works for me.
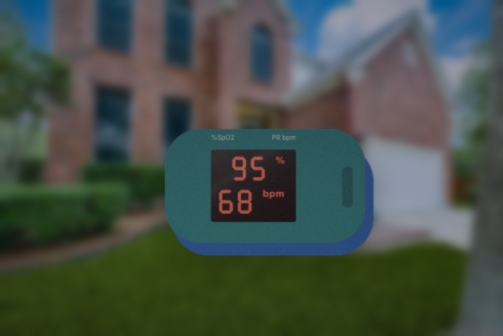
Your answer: 68bpm
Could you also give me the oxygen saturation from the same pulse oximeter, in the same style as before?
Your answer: 95%
